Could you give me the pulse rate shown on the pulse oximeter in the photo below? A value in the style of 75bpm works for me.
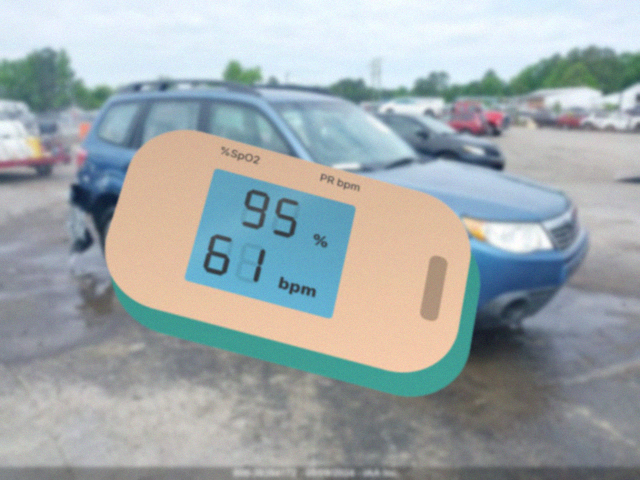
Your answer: 61bpm
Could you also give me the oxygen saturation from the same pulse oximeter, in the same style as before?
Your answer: 95%
